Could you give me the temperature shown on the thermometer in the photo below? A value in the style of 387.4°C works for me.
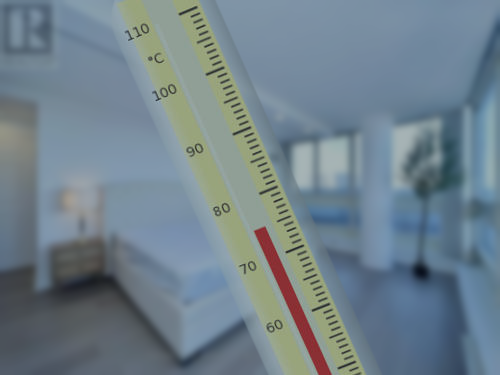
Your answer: 75°C
